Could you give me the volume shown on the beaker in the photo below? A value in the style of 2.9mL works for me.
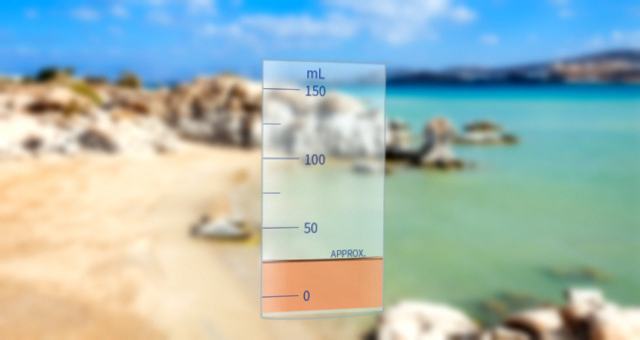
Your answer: 25mL
